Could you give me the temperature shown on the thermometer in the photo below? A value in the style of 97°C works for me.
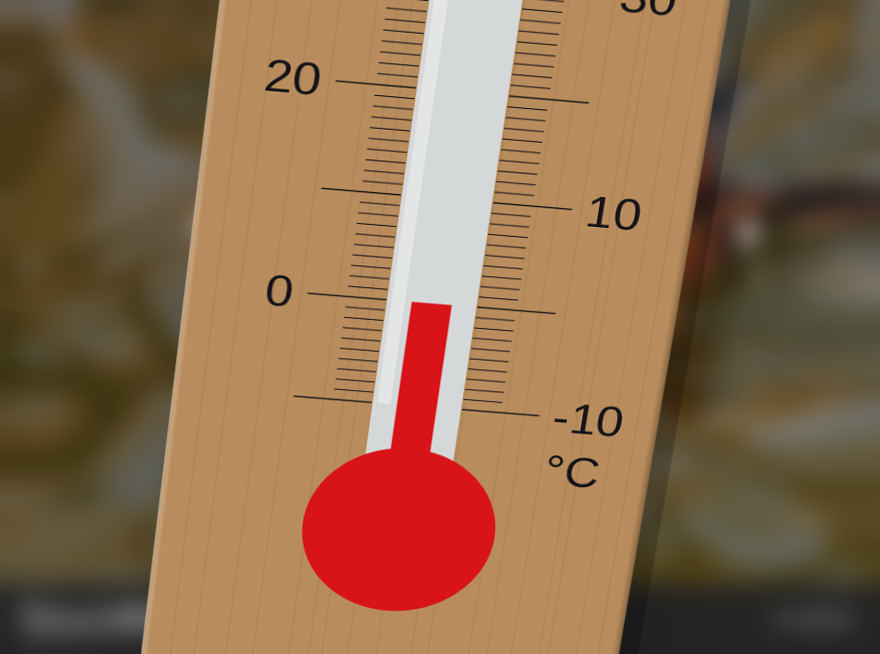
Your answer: 0°C
